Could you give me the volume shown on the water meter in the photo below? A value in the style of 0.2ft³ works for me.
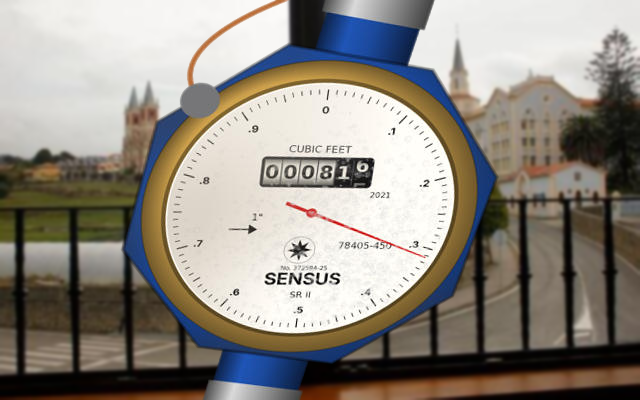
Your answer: 816.31ft³
